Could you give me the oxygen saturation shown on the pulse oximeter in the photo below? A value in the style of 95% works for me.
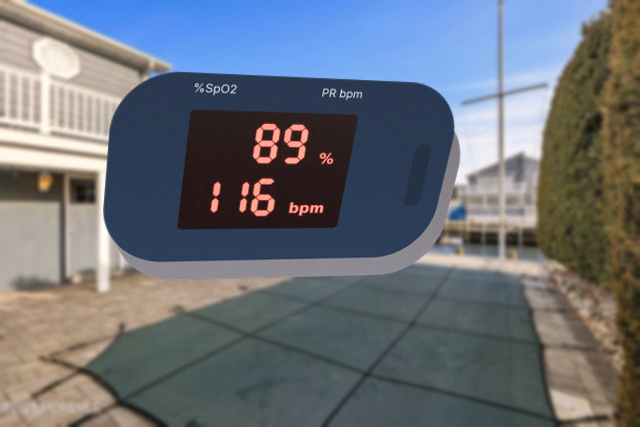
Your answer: 89%
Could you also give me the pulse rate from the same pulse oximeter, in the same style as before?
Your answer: 116bpm
